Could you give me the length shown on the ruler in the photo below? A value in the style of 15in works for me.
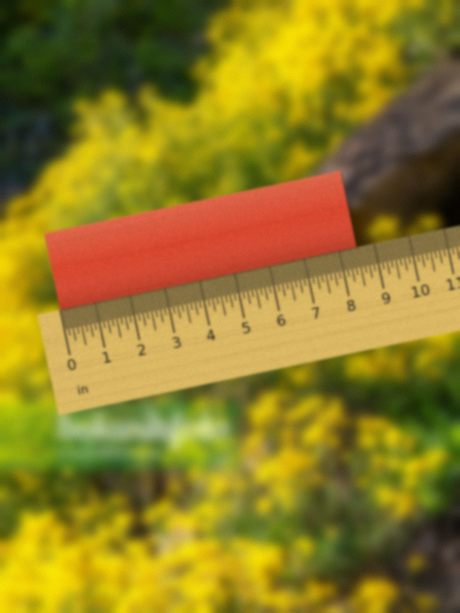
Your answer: 8.5in
